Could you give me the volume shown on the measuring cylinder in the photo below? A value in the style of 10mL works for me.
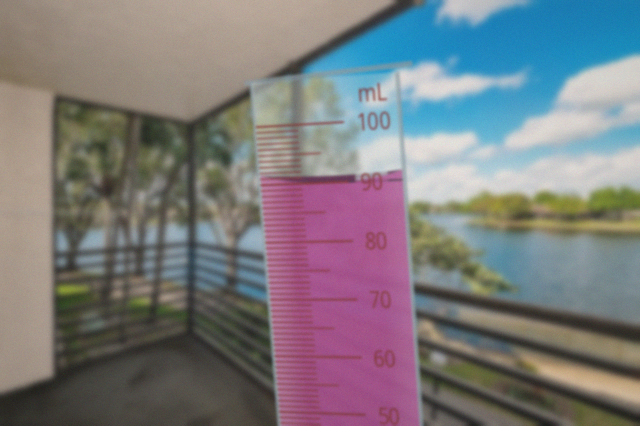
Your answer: 90mL
